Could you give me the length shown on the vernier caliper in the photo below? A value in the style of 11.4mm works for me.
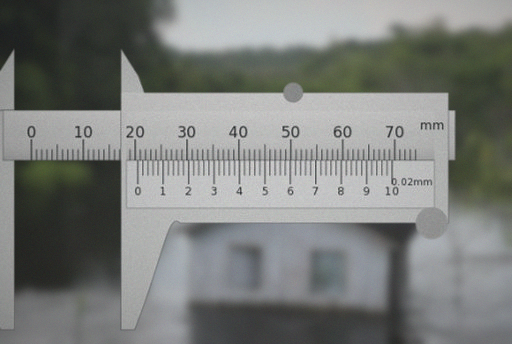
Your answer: 20.5mm
